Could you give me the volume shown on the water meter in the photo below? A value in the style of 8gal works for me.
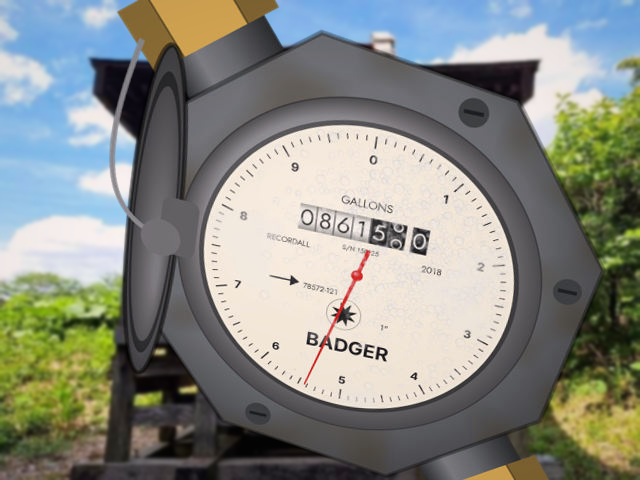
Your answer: 861585.4gal
